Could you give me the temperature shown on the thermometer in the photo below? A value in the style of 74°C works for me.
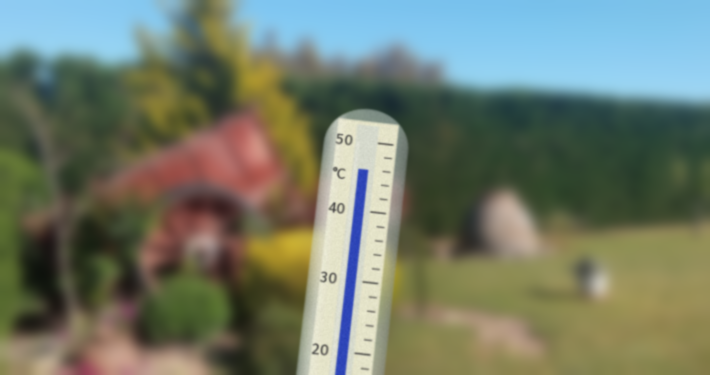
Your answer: 46°C
